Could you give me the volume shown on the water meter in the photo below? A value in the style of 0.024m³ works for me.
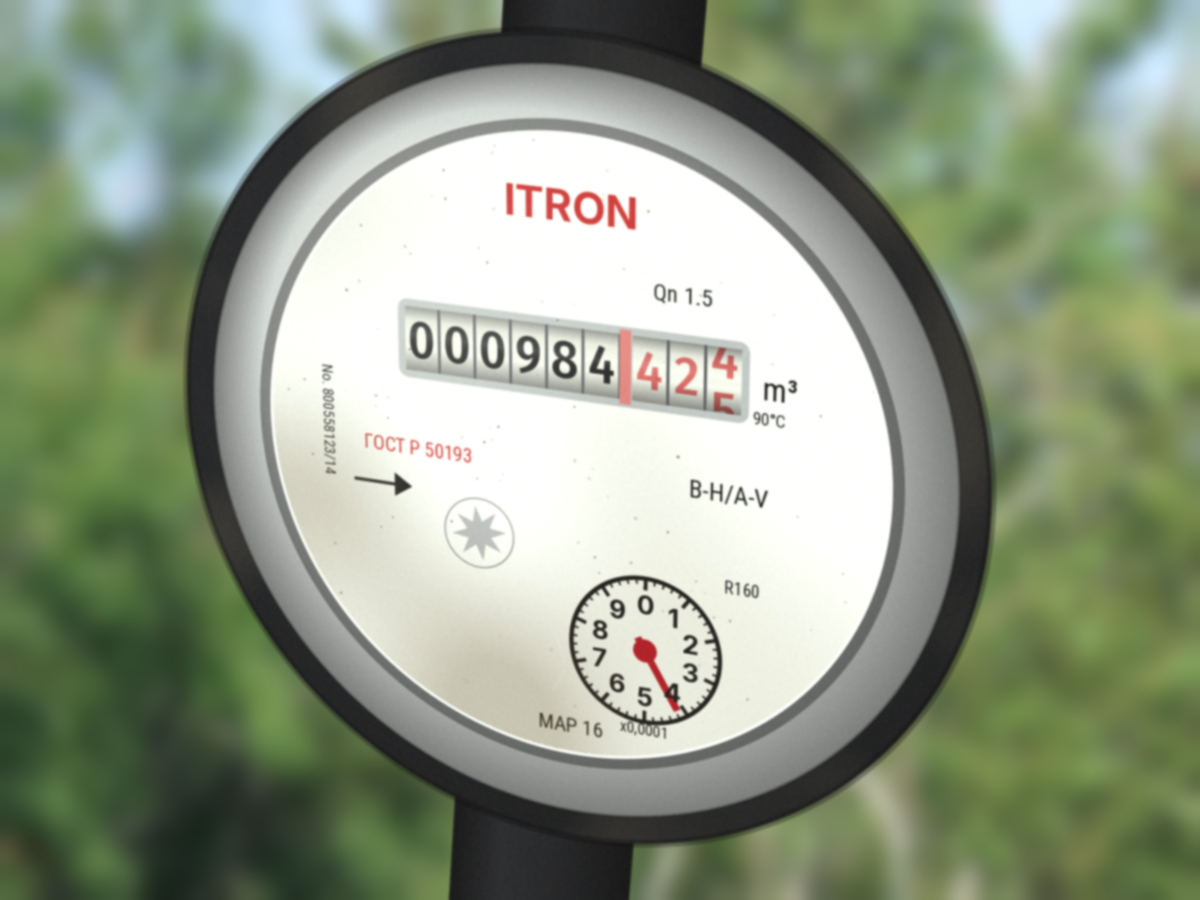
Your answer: 984.4244m³
